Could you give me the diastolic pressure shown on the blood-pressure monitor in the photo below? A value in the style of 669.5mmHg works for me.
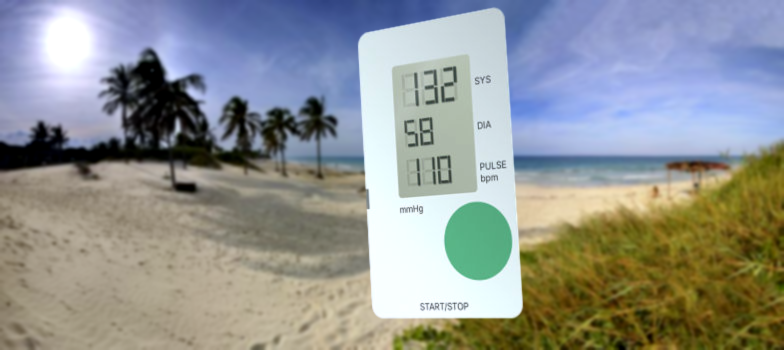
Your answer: 58mmHg
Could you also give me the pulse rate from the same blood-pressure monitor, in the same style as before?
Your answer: 110bpm
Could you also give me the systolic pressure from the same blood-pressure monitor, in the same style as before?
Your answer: 132mmHg
